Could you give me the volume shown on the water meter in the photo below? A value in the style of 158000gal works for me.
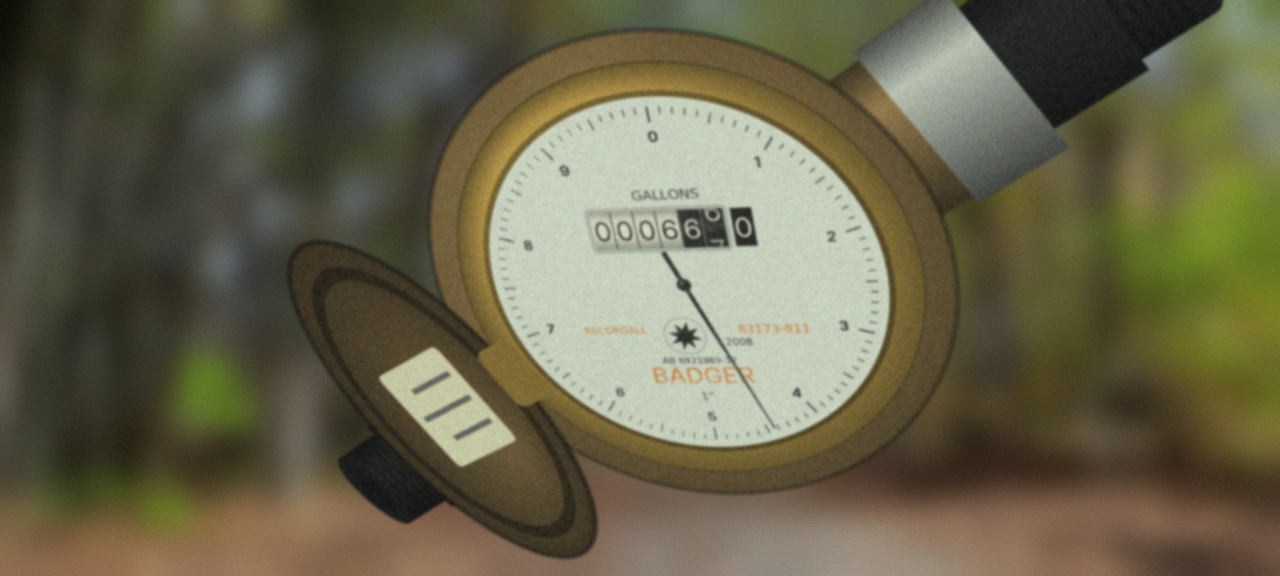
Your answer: 6664.4gal
